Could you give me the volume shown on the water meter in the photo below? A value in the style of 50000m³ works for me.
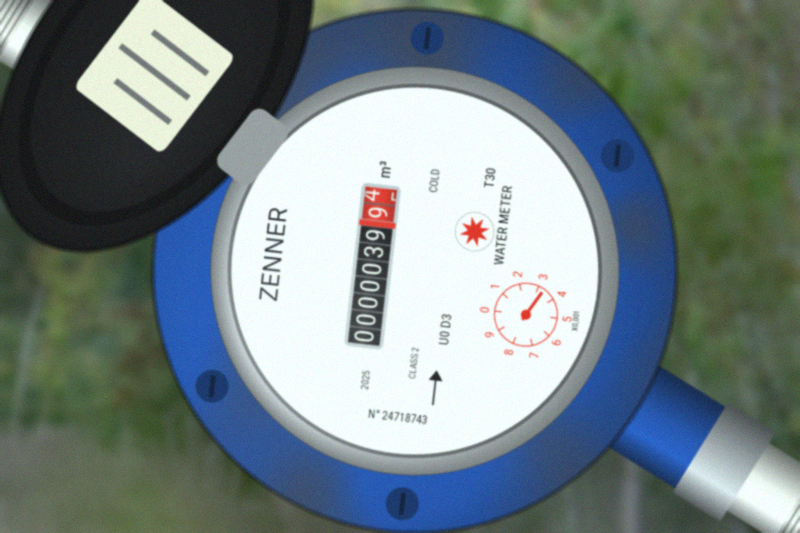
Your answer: 39.943m³
